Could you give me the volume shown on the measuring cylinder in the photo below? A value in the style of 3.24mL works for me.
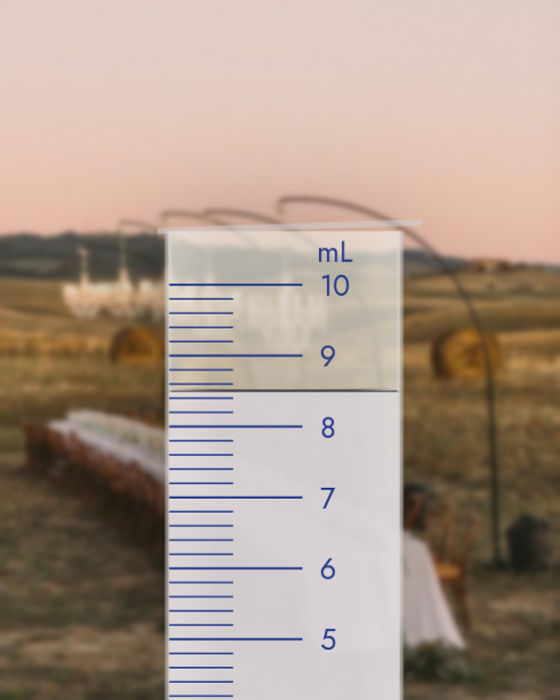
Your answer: 8.5mL
